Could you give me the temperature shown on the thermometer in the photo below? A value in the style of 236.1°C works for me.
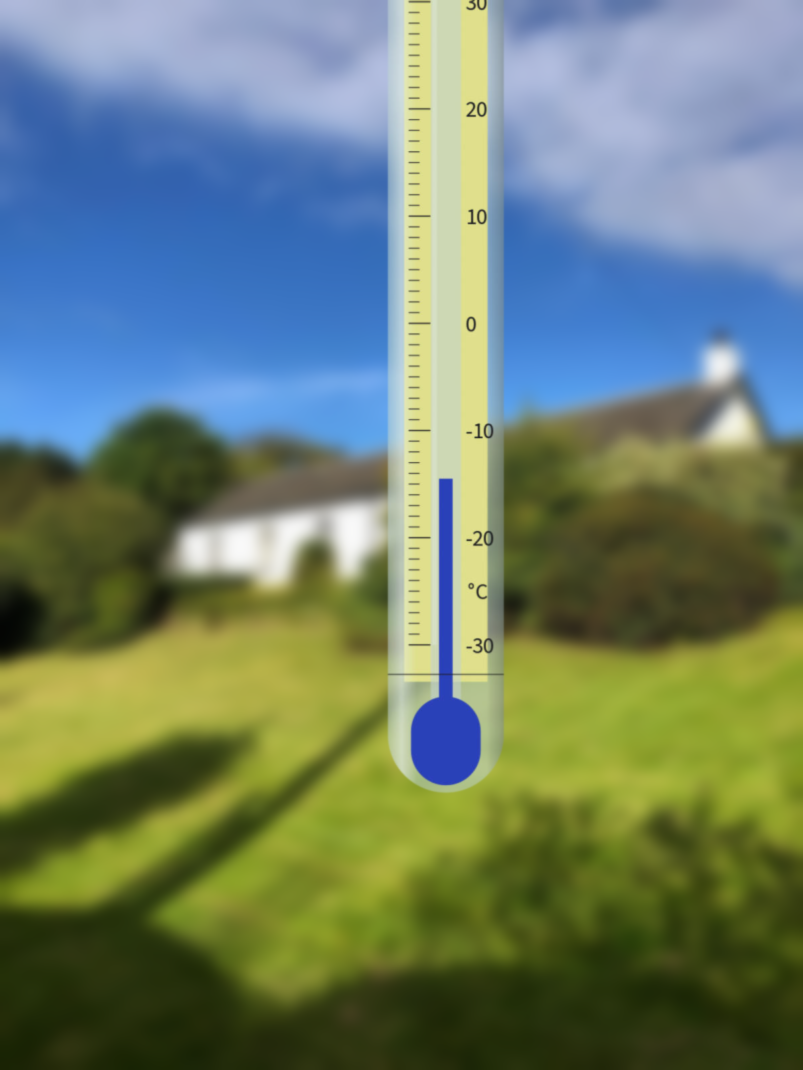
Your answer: -14.5°C
